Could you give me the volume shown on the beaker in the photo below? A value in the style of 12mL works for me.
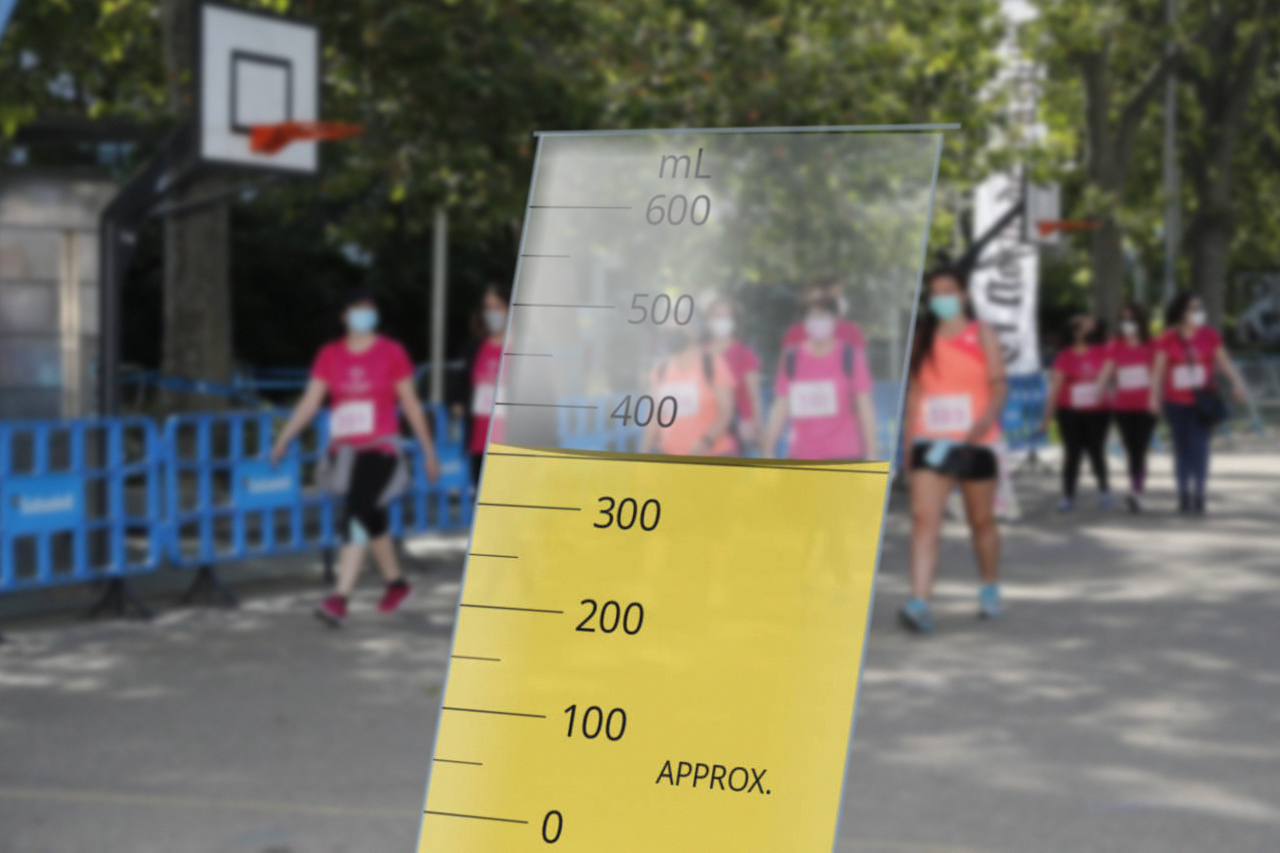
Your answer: 350mL
